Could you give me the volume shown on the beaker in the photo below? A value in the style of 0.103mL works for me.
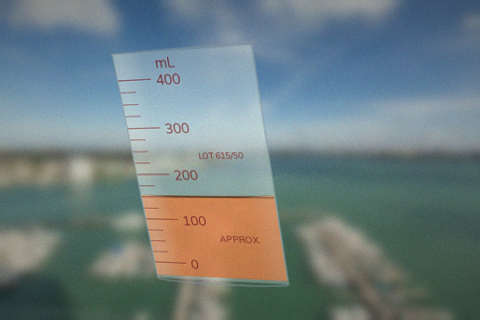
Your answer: 150mL
